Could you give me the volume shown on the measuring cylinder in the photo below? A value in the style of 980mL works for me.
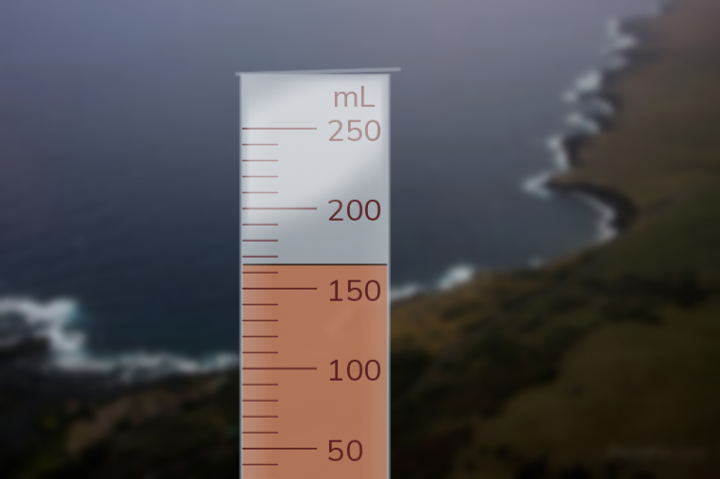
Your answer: 165mL
